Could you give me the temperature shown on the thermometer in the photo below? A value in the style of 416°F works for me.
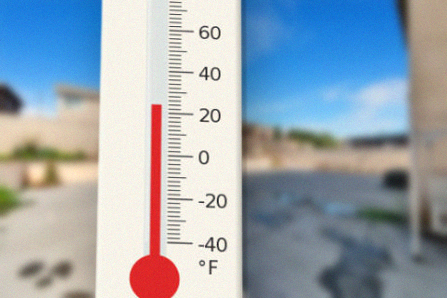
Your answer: 24°F
